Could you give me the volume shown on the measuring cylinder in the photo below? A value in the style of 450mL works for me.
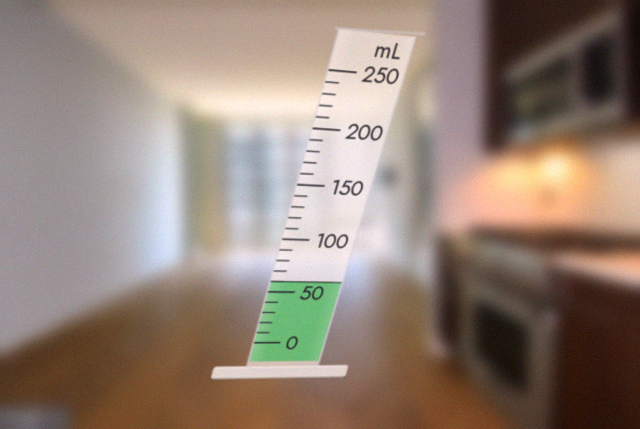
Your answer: 60mL
